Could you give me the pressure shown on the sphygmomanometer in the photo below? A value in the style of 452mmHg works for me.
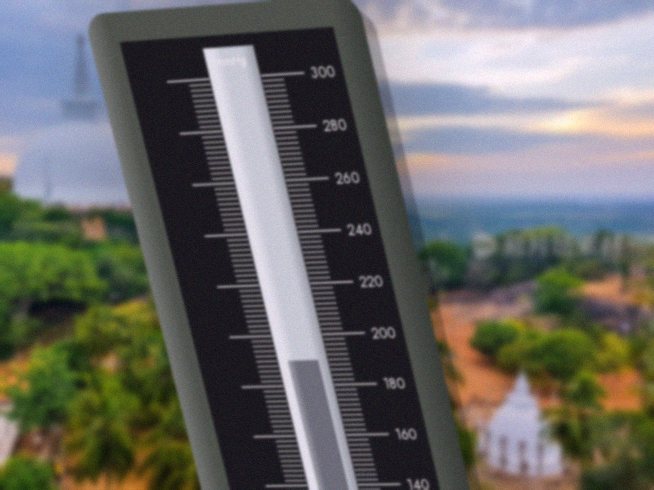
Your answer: 190mmHg
